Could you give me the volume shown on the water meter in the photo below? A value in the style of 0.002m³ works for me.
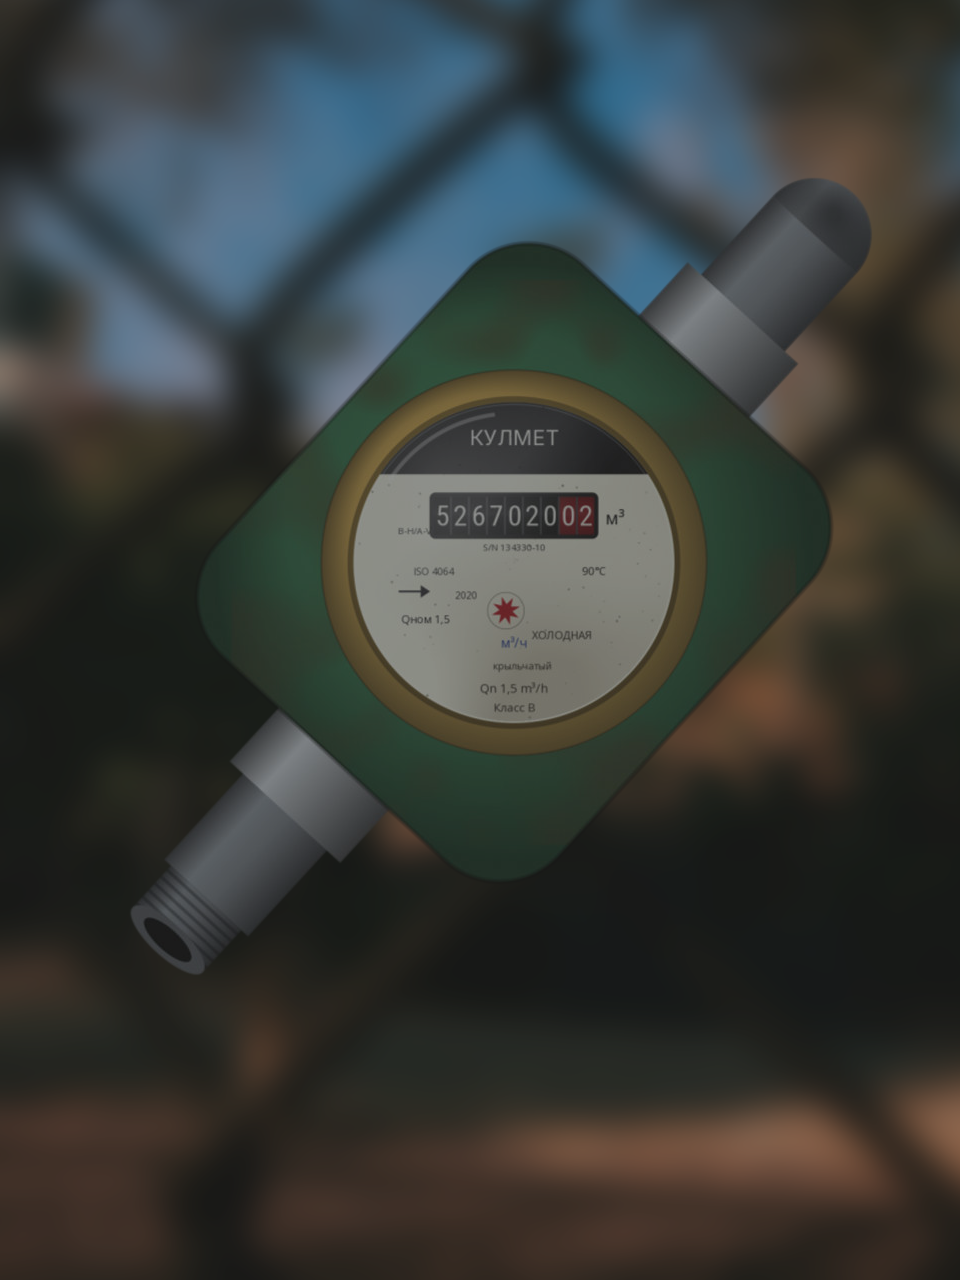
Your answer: 5267020.02m³
